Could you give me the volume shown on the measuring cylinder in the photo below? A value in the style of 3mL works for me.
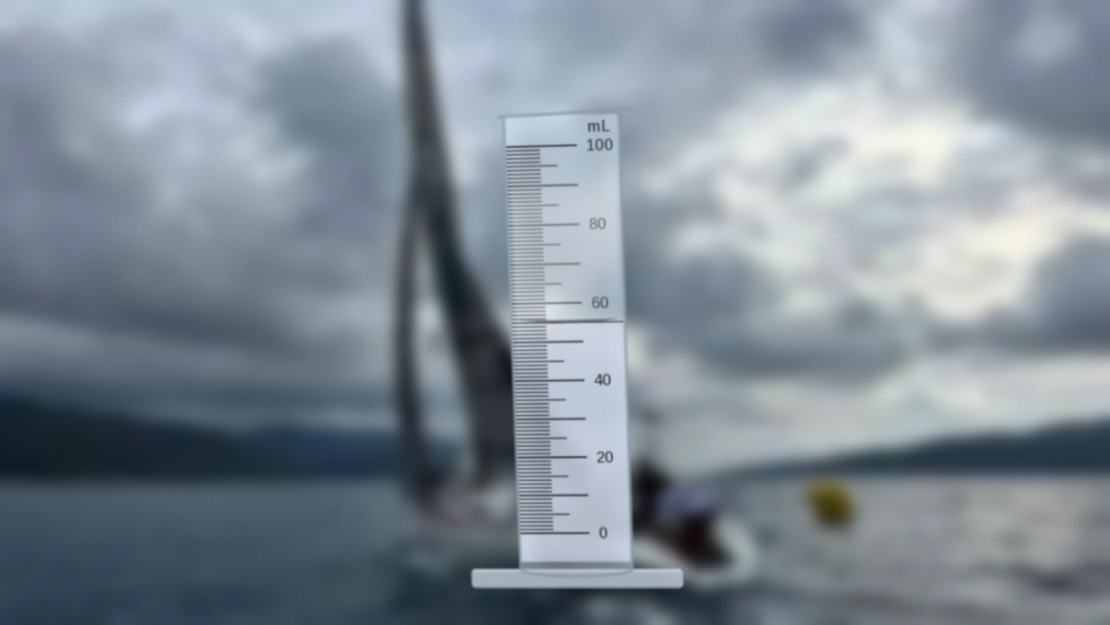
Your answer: 55mL
